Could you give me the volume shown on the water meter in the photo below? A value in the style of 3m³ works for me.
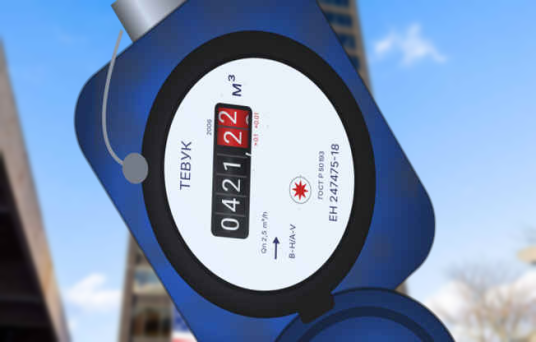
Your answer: 421.22m³
